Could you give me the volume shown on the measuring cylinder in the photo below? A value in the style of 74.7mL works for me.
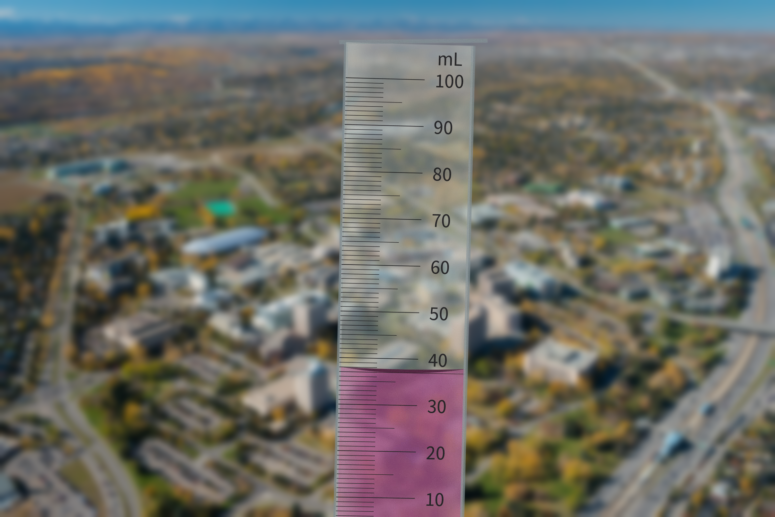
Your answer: 37mL
